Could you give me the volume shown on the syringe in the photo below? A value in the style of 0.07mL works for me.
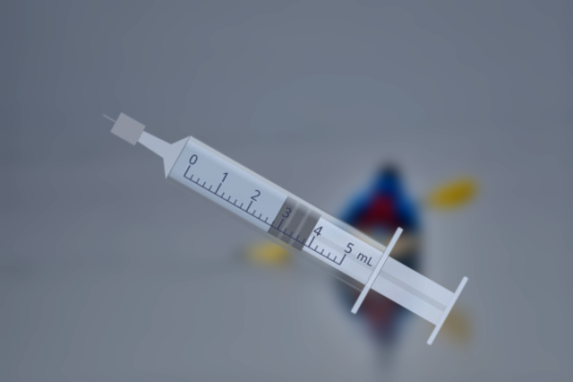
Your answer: 2.8mL
